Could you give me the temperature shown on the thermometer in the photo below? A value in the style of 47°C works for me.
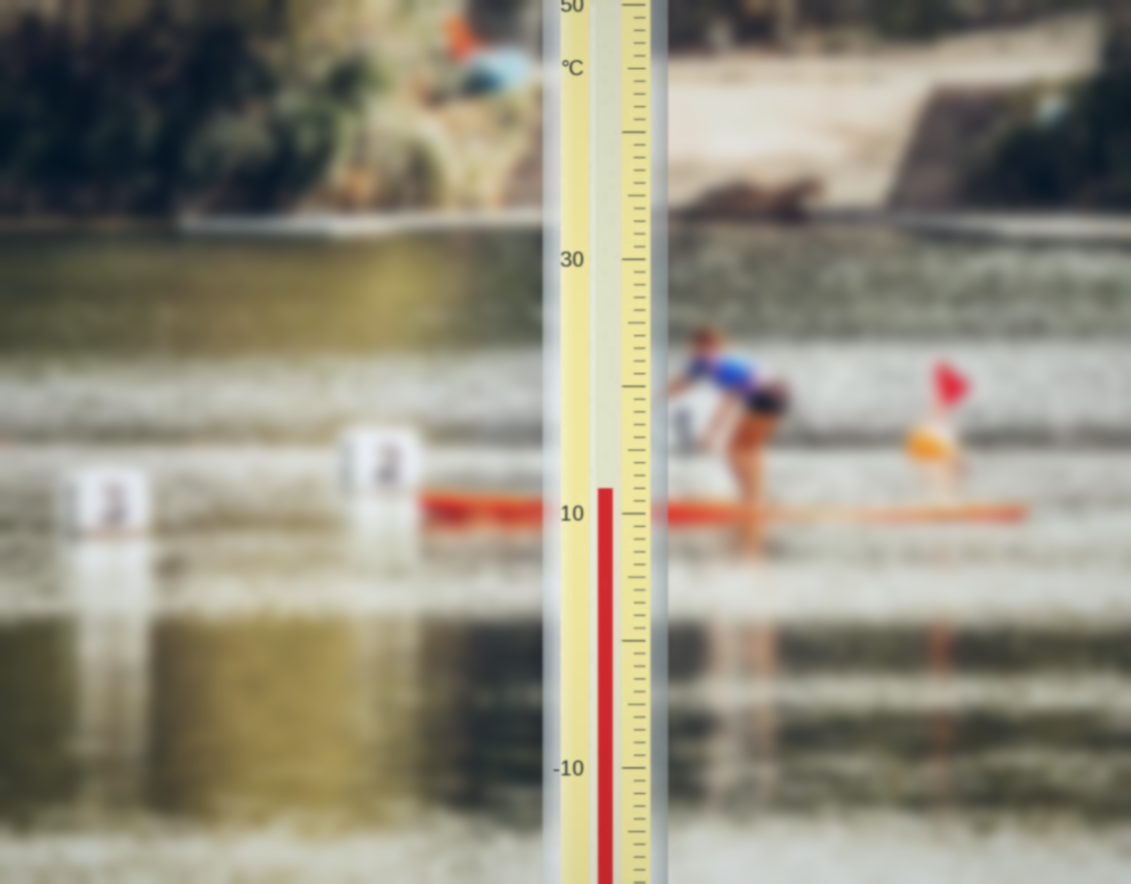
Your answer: 12°C
